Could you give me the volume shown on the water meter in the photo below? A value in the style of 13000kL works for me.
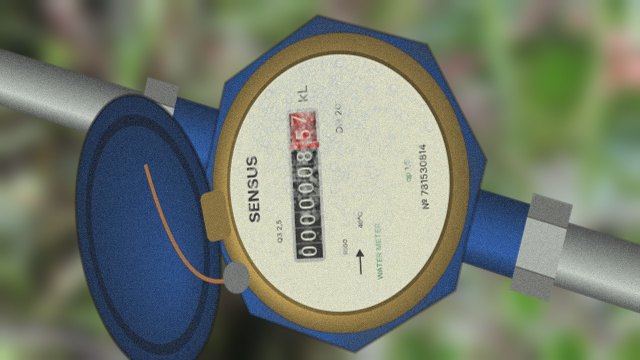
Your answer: 8.57kL
